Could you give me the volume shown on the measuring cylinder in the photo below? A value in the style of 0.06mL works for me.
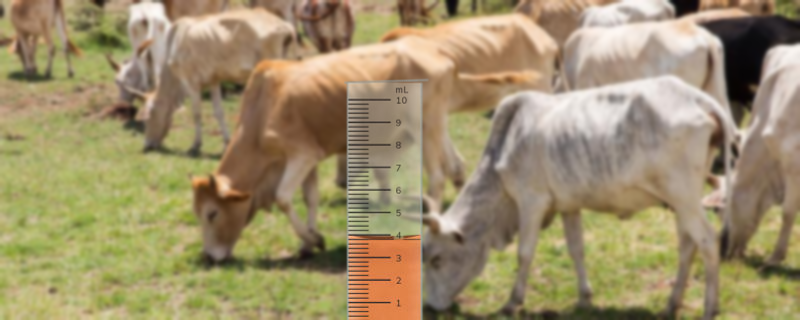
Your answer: 3.8mL
